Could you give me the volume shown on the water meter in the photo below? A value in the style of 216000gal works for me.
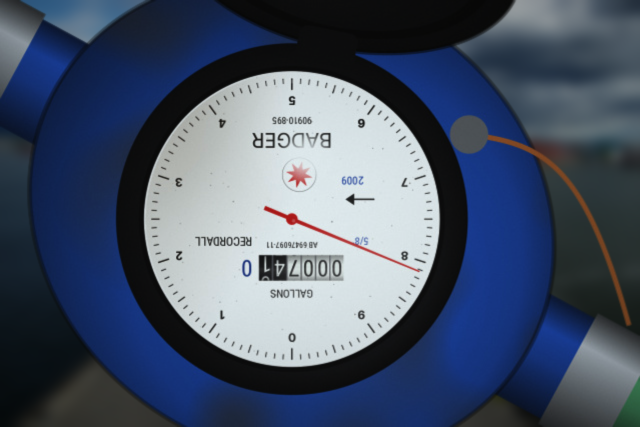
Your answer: 7408.1gal
